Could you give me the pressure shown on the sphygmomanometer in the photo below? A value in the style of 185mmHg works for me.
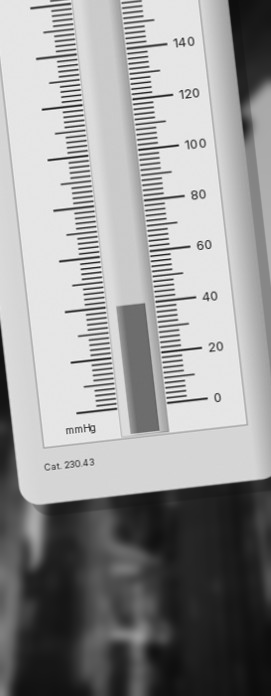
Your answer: 40mmHg
